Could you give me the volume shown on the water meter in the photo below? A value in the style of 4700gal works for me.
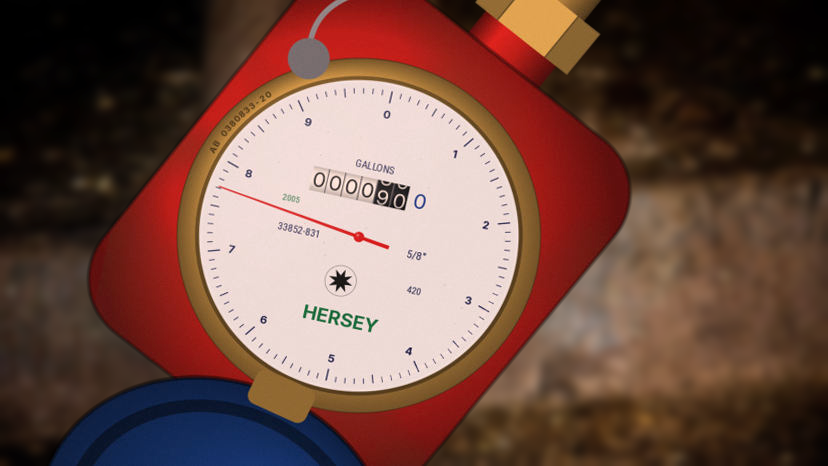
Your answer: 897.7gal
